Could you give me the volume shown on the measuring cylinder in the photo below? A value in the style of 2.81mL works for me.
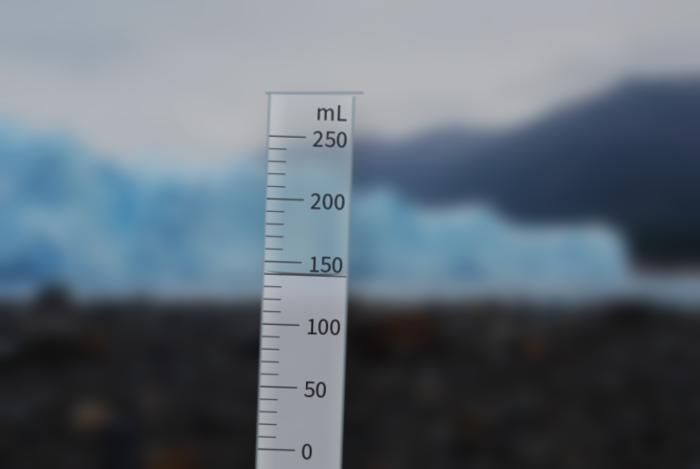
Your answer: 140mL
